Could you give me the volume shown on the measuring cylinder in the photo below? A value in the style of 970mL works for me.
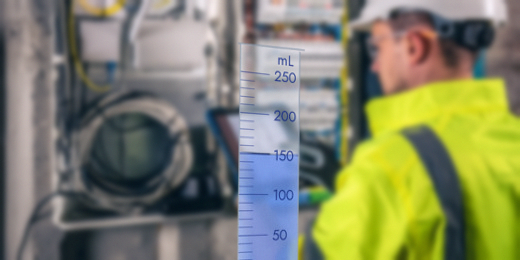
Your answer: 150mL
